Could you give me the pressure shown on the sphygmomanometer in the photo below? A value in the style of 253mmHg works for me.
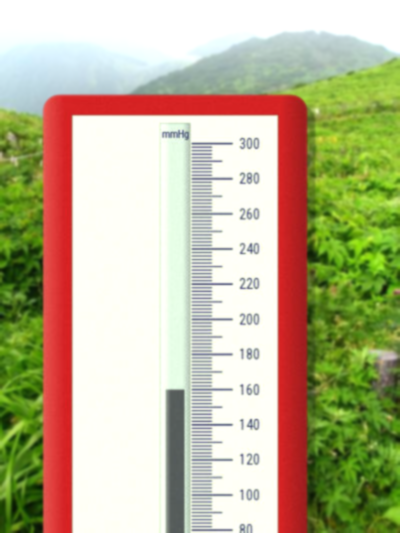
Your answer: 160mmHg
